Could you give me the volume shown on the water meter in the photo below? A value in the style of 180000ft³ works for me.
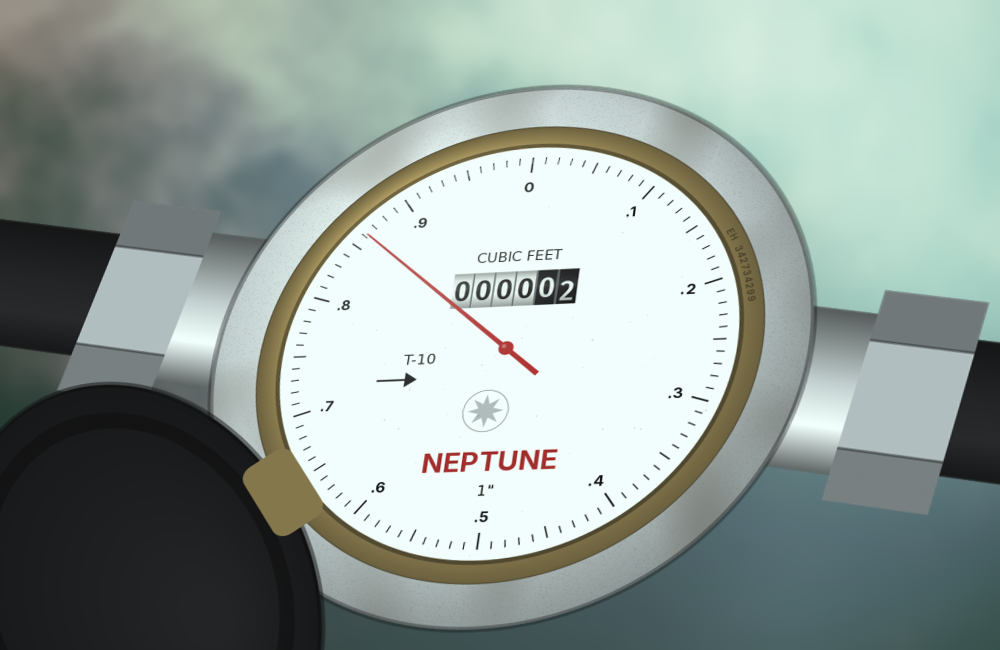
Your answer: 1.86ft³
